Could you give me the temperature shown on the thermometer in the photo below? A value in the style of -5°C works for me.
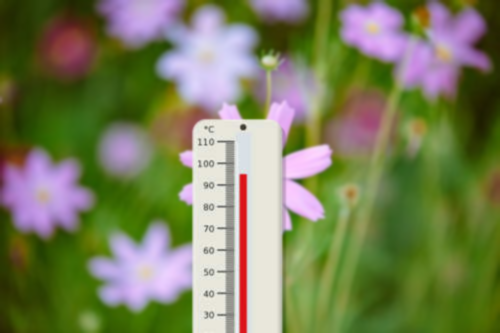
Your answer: 95°C
